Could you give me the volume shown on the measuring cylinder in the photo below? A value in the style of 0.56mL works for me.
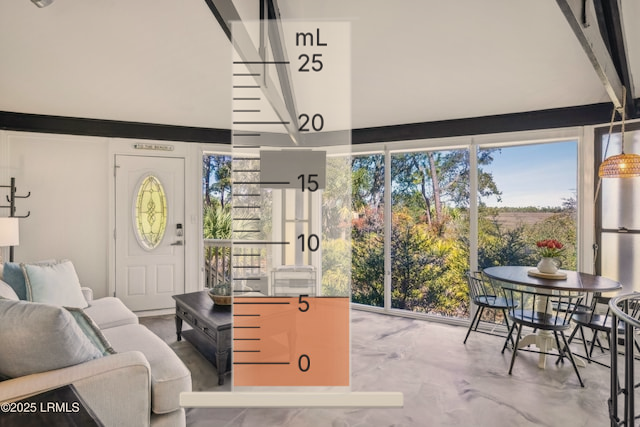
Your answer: 5.5mL
